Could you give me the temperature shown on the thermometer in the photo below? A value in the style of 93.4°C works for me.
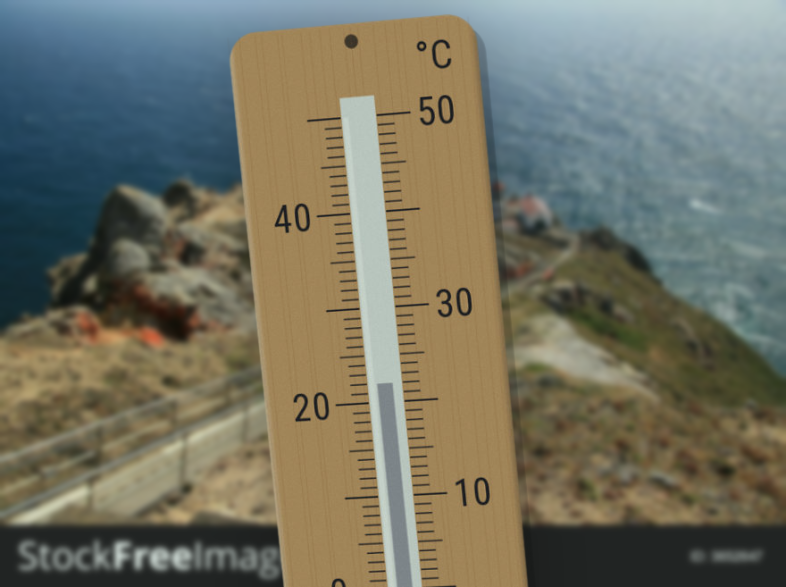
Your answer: 22°C
